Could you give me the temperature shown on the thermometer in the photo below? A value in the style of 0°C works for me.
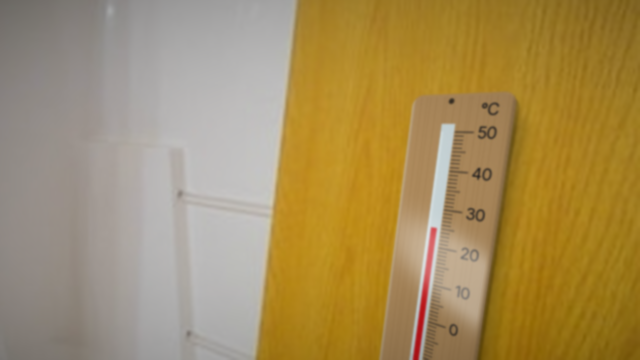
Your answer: 25°C
